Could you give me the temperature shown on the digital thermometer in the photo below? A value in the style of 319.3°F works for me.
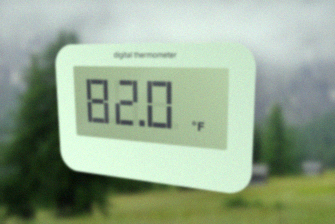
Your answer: 82.0°F
